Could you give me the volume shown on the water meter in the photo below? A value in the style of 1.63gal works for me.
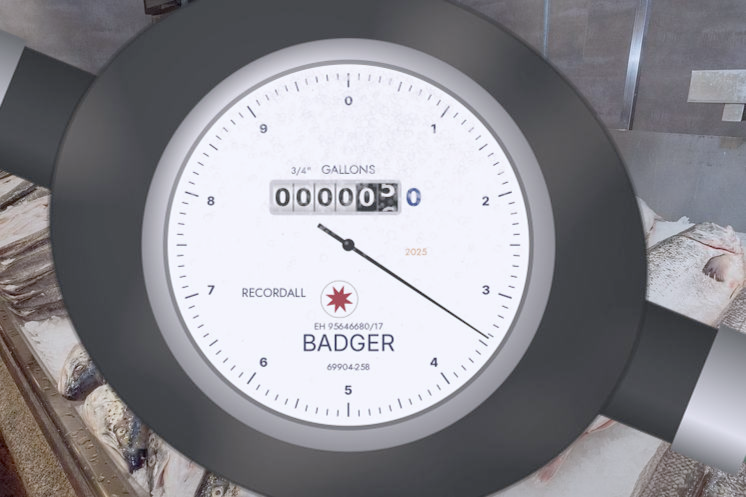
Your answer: 53.4gal
